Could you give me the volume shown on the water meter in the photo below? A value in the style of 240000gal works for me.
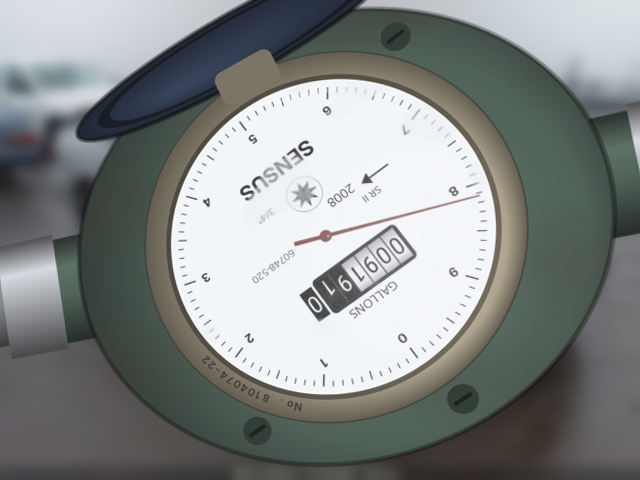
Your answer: 91908.1gal
